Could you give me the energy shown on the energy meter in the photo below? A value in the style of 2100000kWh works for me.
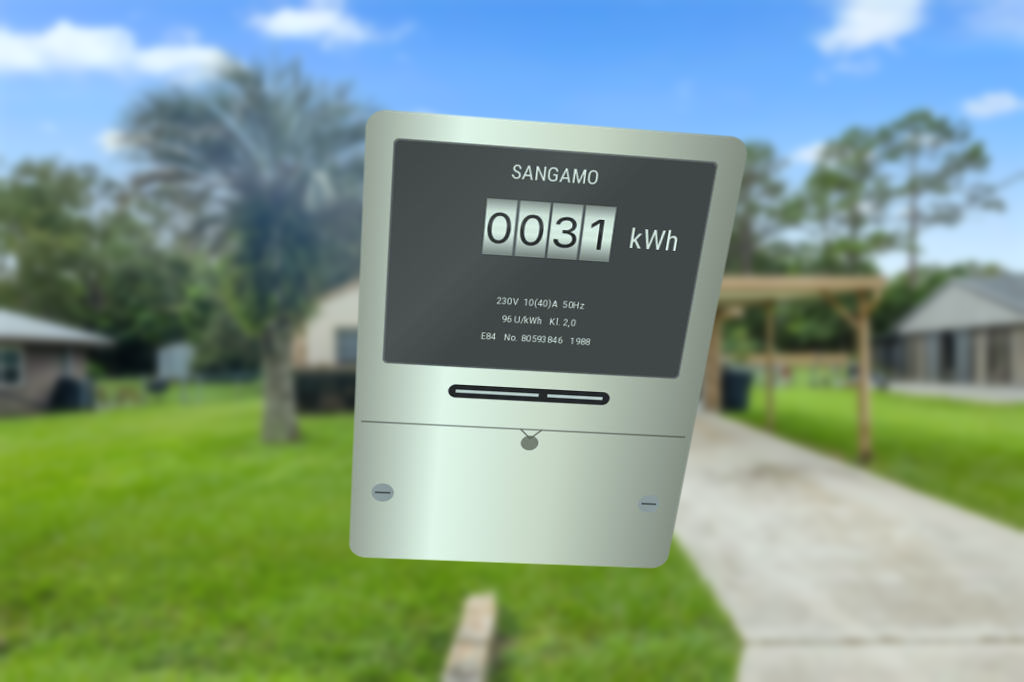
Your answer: 31kWh
